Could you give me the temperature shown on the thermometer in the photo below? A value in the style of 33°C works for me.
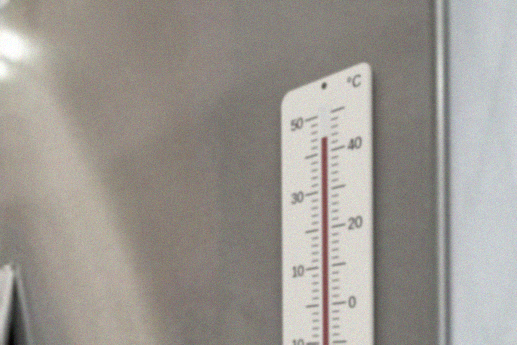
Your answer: 44°C
